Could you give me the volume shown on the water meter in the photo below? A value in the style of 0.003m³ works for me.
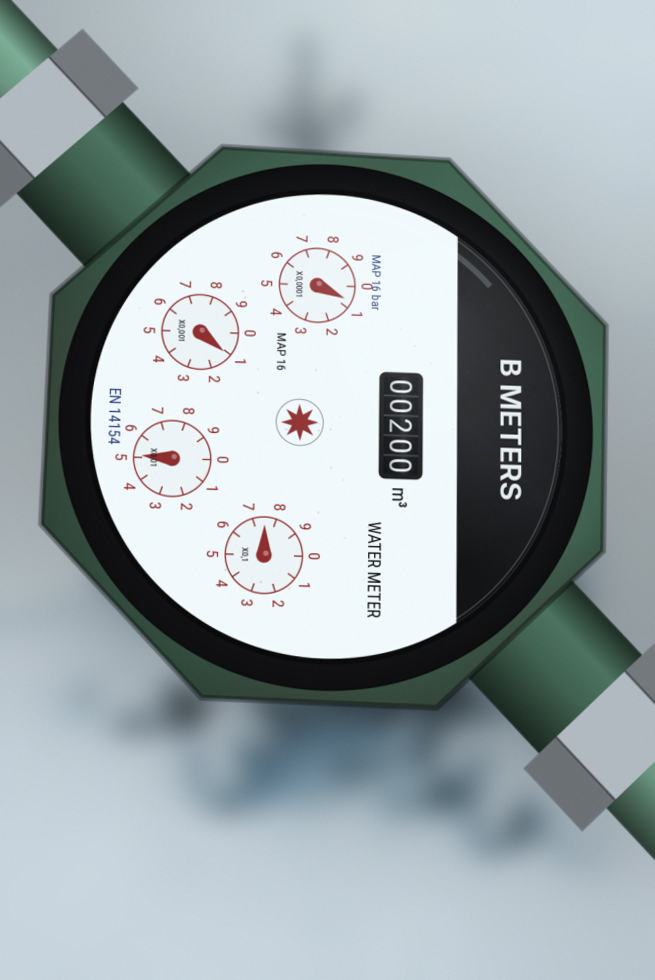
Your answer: 200.7510m³
